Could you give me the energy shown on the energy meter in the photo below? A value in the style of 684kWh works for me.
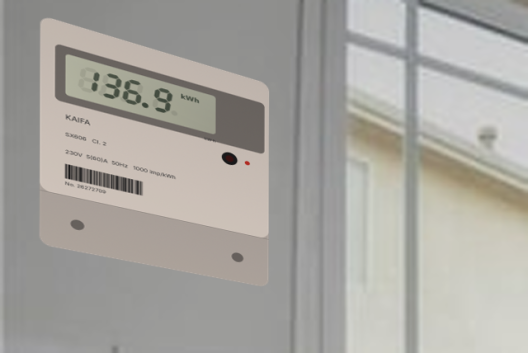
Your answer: 136.9kWh
